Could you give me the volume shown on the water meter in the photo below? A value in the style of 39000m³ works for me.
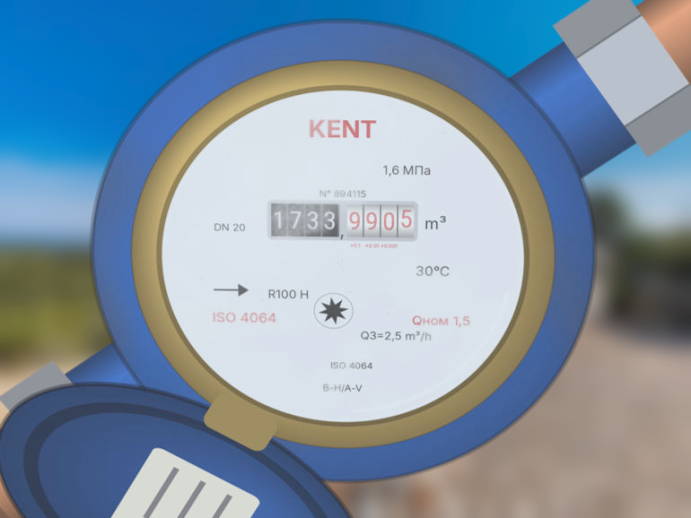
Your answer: 1733.9905m³
